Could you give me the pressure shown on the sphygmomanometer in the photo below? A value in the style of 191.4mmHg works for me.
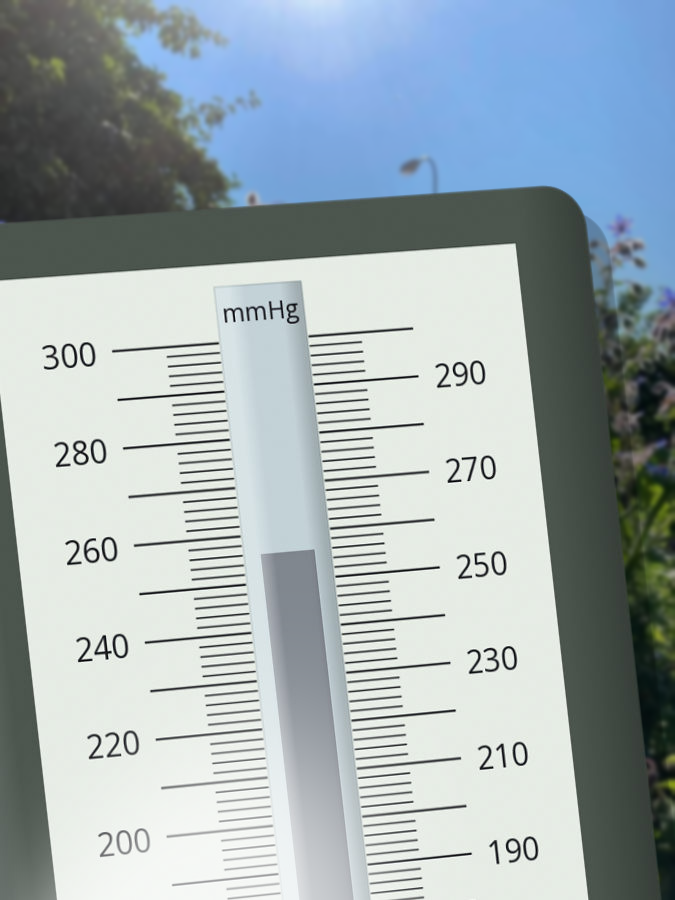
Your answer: 256mmHg
